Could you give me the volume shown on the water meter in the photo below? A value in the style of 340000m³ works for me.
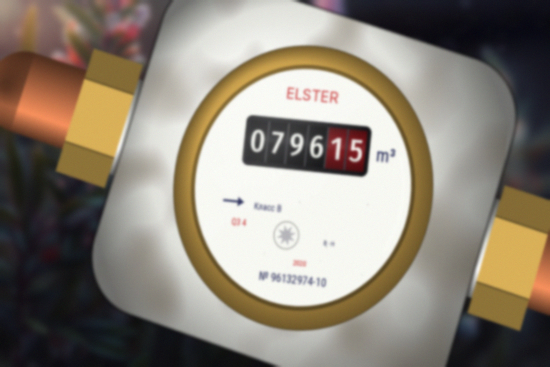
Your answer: 796.15m³
